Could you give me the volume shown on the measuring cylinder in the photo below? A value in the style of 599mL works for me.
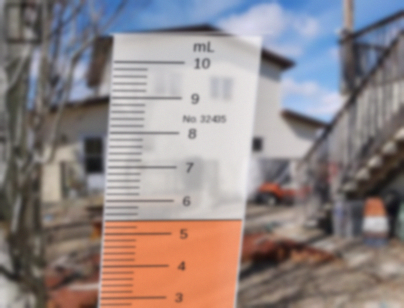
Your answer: 5.4mL
